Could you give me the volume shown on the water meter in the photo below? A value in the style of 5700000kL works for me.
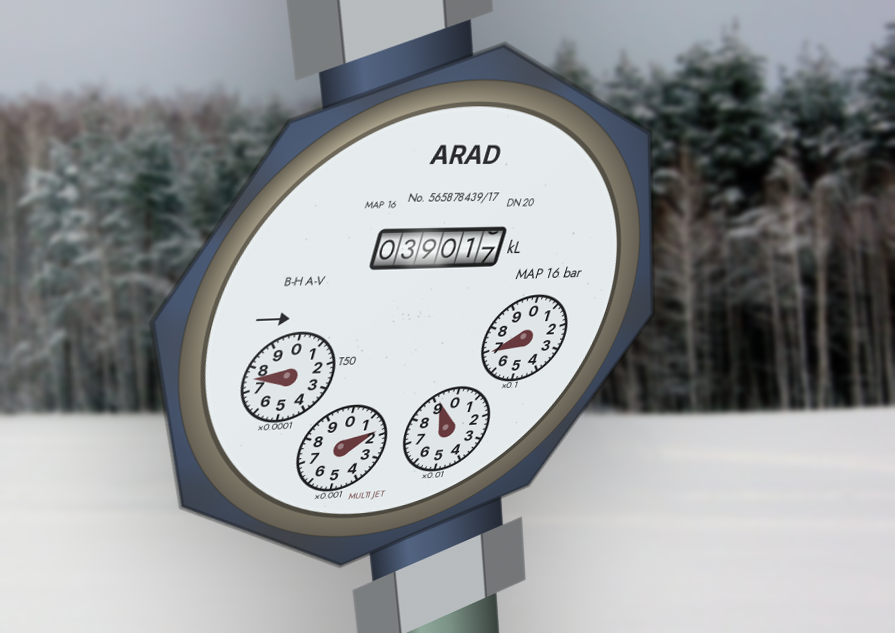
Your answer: 39016.6917kL
